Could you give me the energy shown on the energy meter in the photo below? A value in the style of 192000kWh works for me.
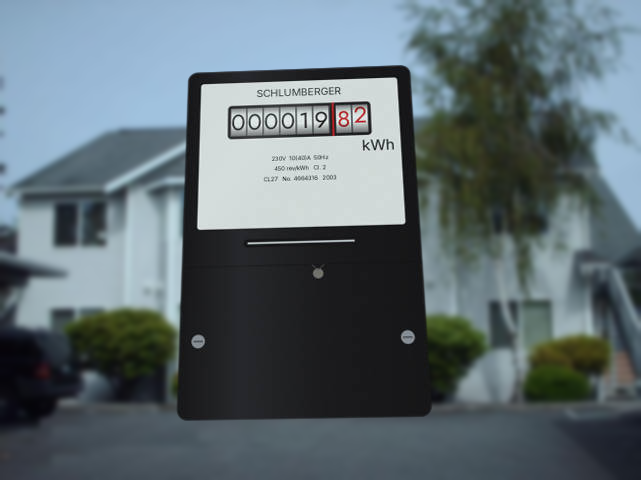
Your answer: 19.82kWh
